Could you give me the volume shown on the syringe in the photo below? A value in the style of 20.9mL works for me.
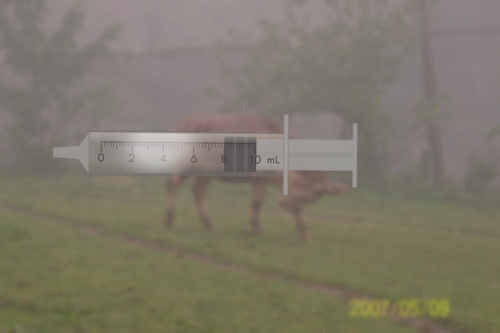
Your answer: 8mL
